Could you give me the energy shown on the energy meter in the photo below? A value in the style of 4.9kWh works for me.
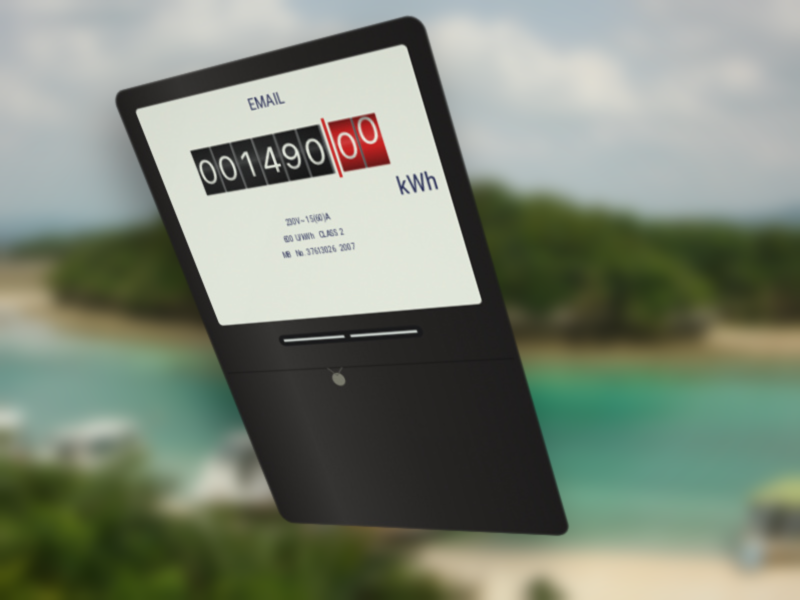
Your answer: 1490.00kWh
